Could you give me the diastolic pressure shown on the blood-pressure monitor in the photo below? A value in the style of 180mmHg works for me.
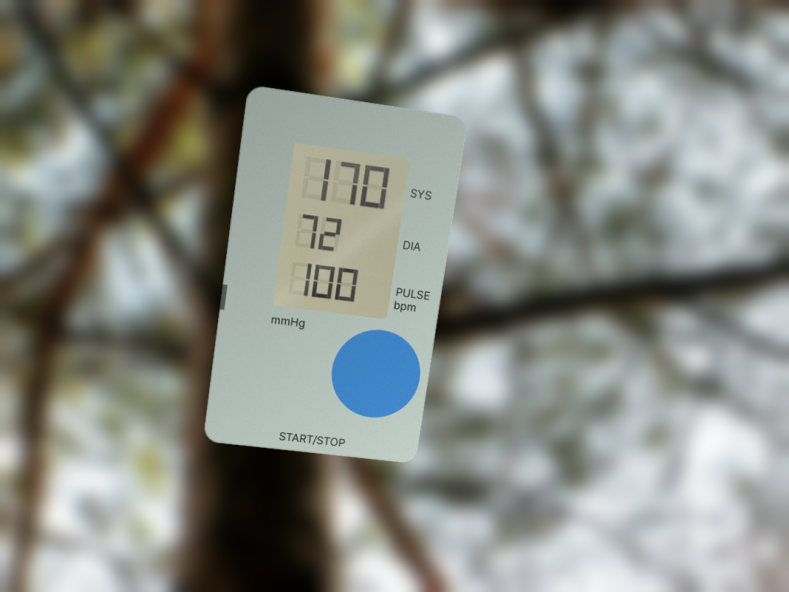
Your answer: 72mmHg
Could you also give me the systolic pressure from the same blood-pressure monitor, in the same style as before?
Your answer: 170mmHg
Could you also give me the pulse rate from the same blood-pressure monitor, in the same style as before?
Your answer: 100bpm
